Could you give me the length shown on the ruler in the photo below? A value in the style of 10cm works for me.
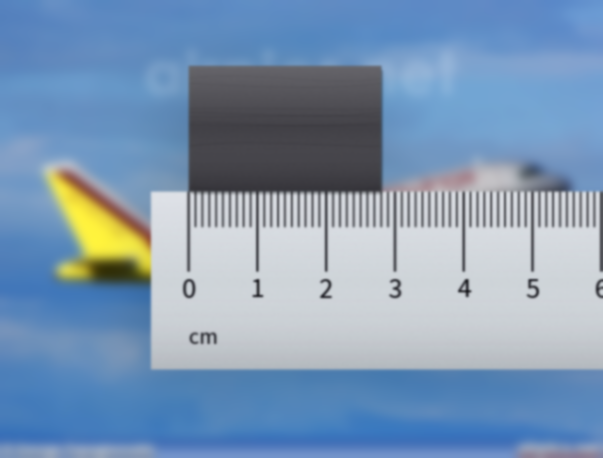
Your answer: 2.8cm
